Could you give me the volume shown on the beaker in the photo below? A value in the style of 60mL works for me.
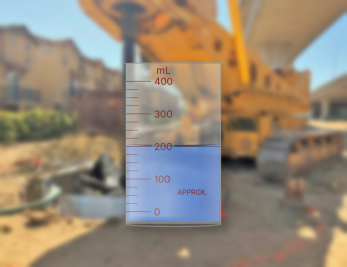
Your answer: 200mL
